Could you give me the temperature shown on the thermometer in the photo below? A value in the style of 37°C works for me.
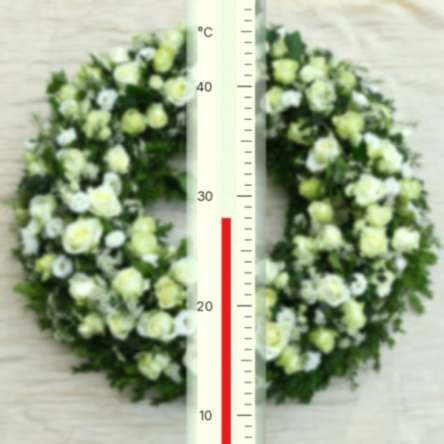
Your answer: 28°C
